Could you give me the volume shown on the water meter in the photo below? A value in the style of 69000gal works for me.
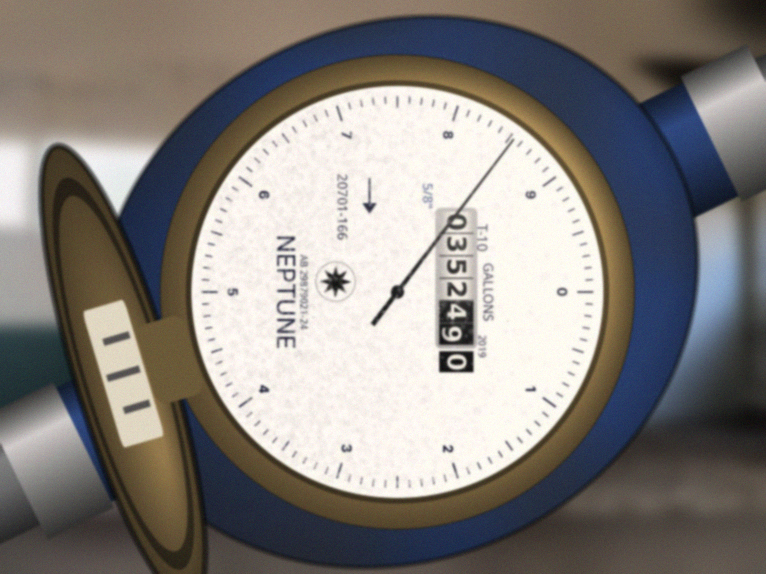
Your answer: 352488.5gal
